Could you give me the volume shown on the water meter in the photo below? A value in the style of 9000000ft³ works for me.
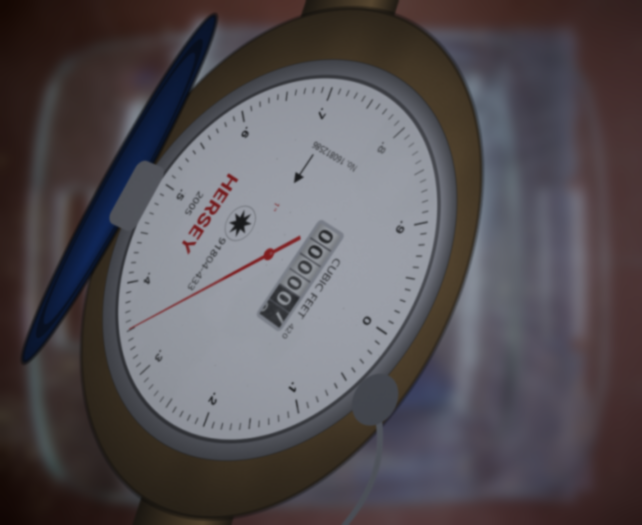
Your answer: 7.35ft³
